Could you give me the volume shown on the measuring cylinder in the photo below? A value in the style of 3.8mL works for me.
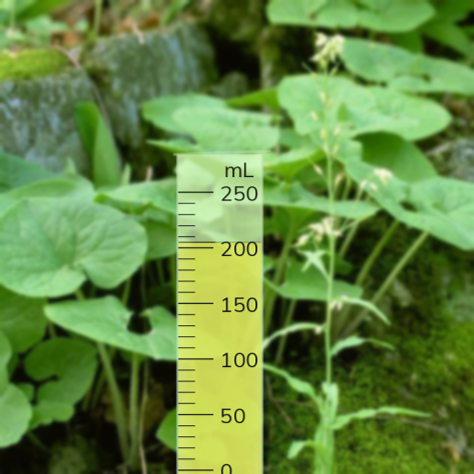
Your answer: 205mL
